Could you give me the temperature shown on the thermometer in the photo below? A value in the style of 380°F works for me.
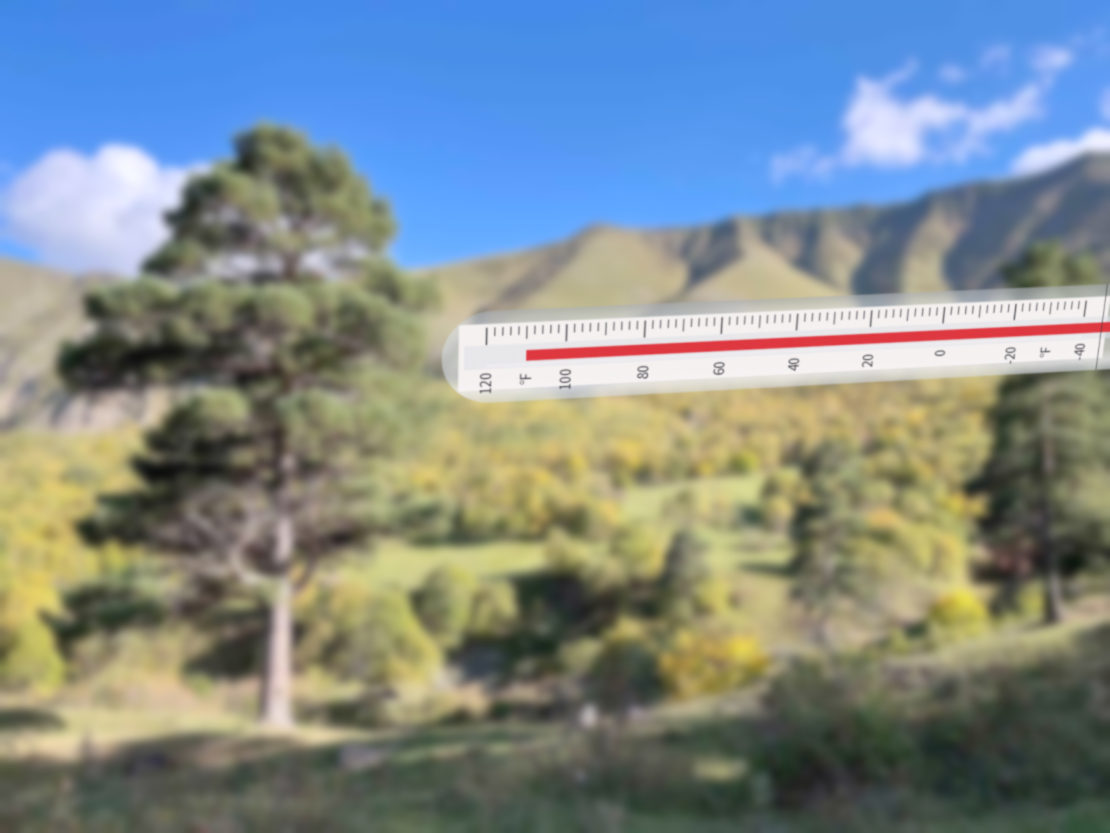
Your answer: 110°F
